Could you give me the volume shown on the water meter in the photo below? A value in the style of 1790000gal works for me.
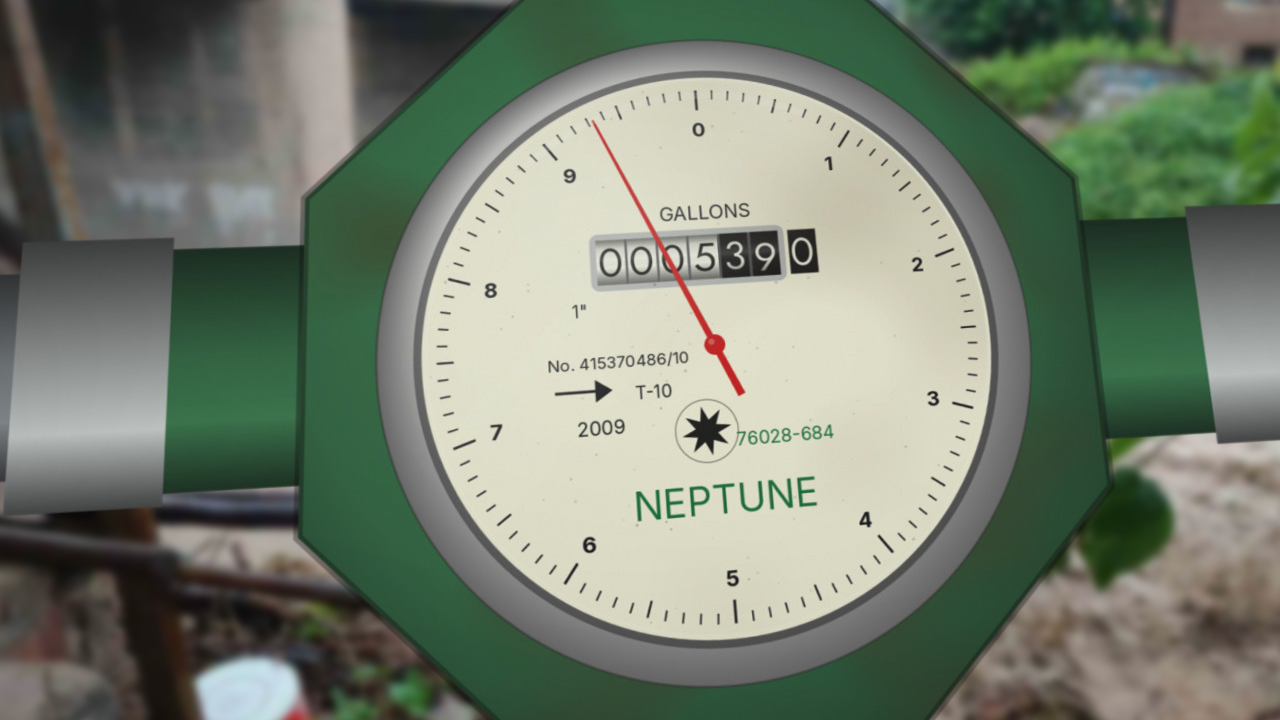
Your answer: 5389.3gal
